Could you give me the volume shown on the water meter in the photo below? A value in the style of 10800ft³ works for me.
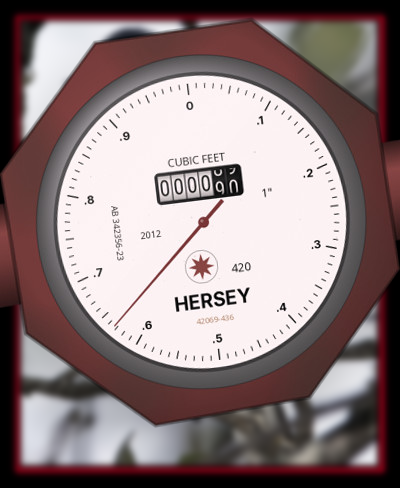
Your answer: 89.63ft³
